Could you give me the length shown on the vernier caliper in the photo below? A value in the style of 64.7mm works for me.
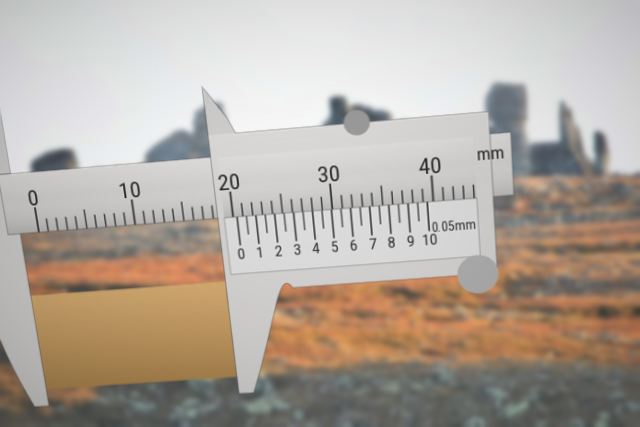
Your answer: 20.4mm
